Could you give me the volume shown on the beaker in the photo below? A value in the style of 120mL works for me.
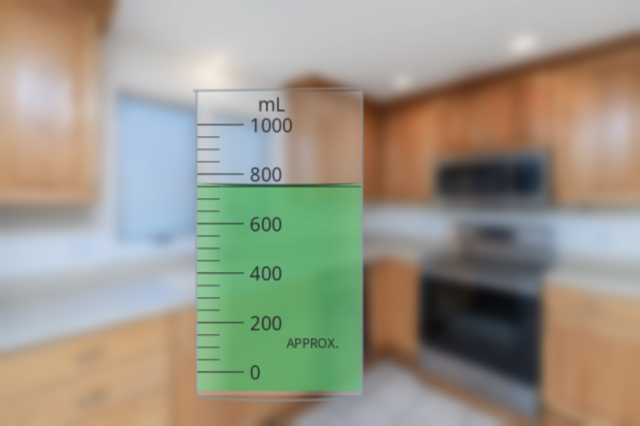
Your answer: 750mL
